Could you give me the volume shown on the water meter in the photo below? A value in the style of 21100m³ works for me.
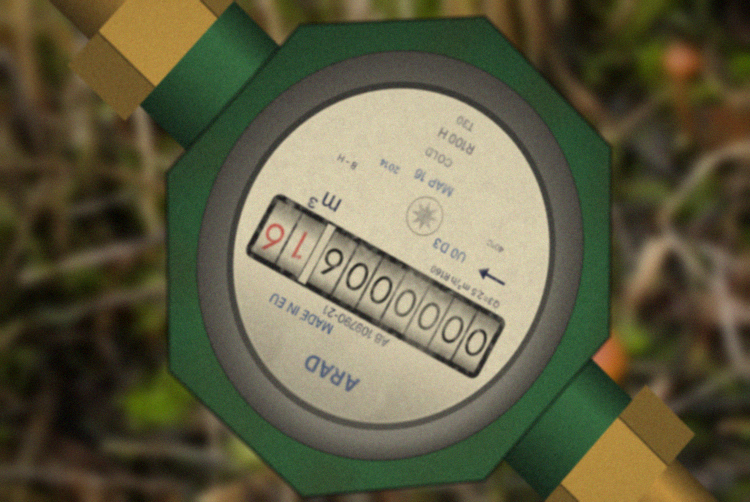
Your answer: 6.16m³
